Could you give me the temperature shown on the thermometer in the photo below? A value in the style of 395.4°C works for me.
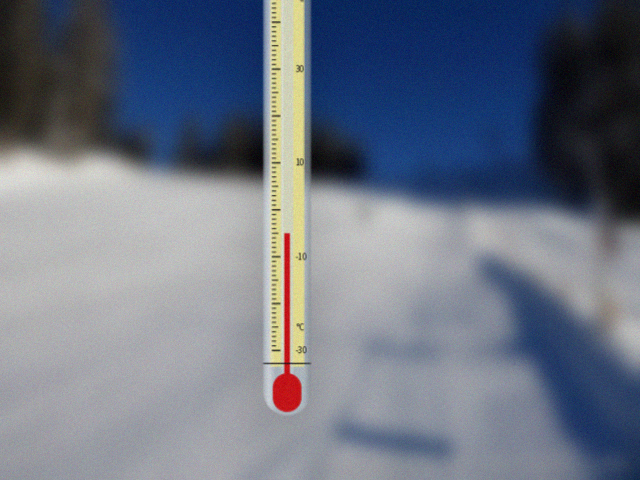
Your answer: -5°C
